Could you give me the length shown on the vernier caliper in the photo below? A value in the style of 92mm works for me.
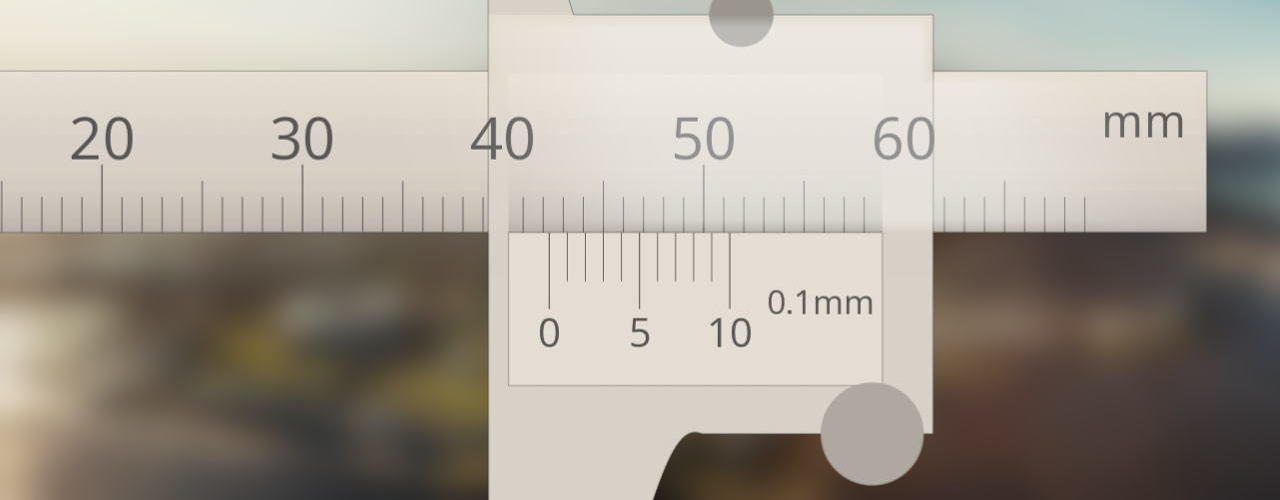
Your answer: 42.3mm
